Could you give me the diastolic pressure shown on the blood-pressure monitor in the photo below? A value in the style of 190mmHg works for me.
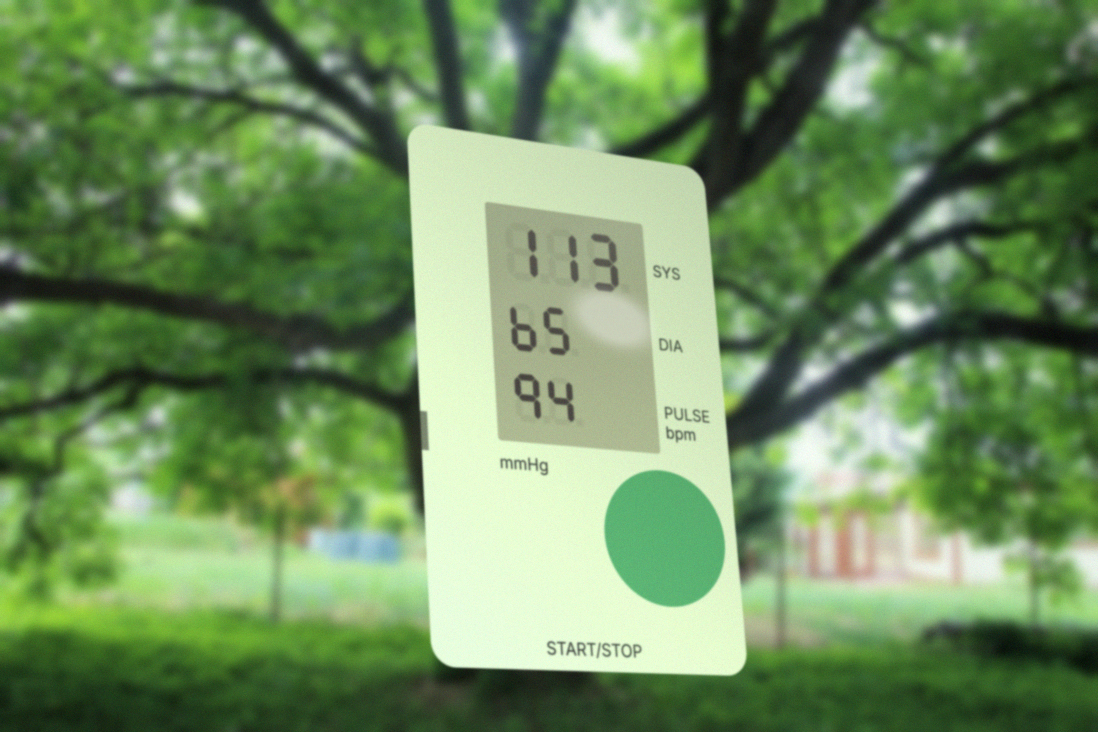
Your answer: 65mmHg
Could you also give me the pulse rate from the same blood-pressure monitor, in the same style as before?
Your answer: 94bpm
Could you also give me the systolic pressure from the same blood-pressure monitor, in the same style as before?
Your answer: 113mmHg
